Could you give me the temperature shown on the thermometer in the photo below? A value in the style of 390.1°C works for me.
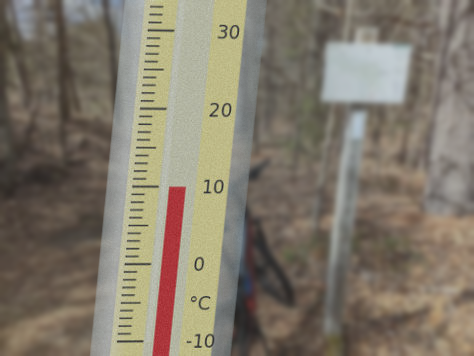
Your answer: 10°C
